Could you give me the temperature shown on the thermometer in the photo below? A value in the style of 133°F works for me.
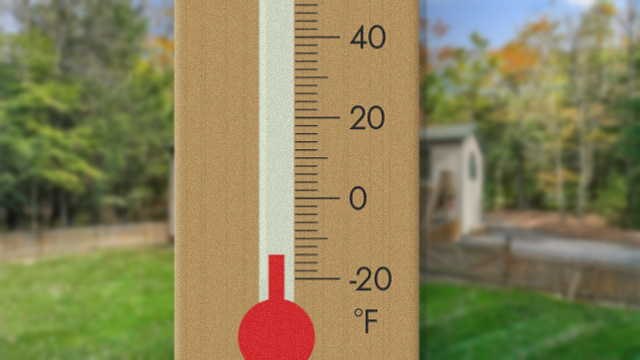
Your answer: -14°F
